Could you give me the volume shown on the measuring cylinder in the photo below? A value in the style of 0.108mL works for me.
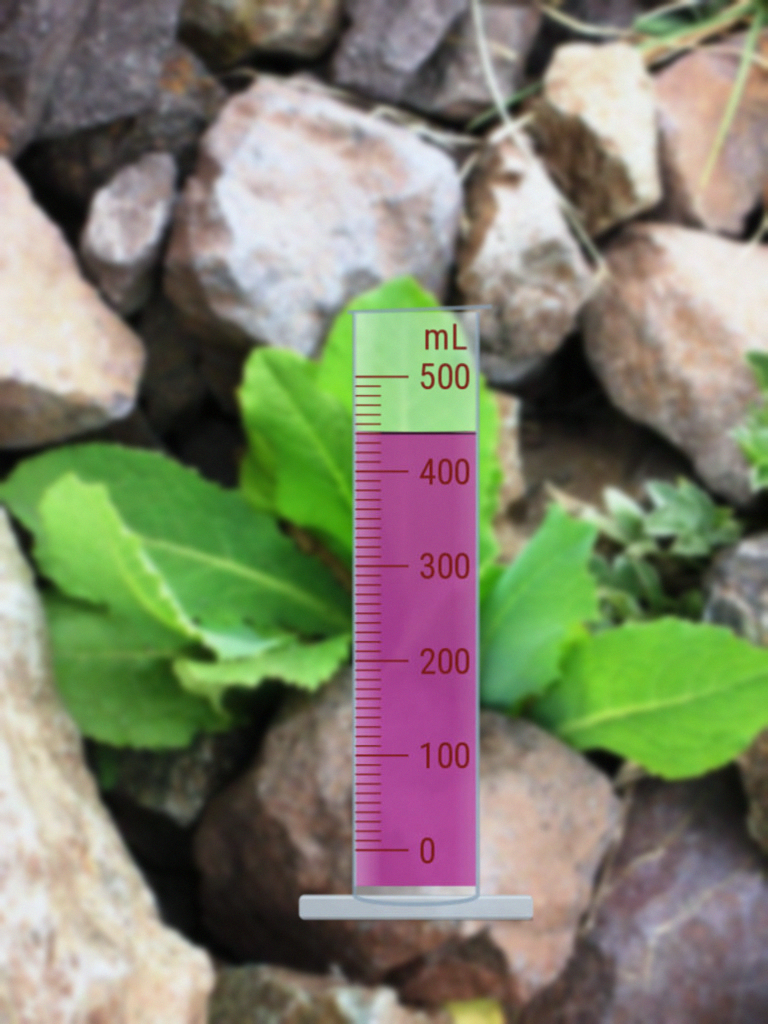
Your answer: 440mL
